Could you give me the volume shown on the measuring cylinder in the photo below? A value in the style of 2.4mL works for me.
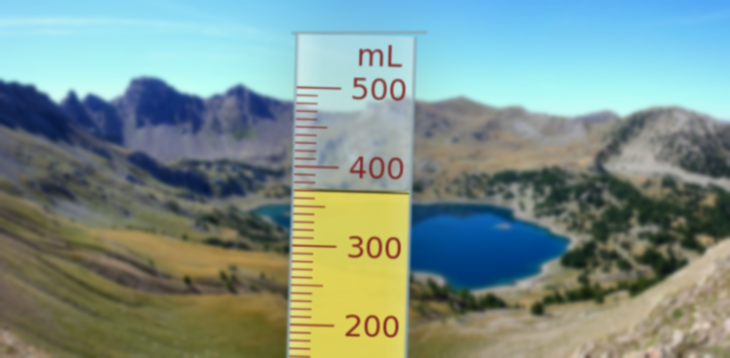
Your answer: 370mL
